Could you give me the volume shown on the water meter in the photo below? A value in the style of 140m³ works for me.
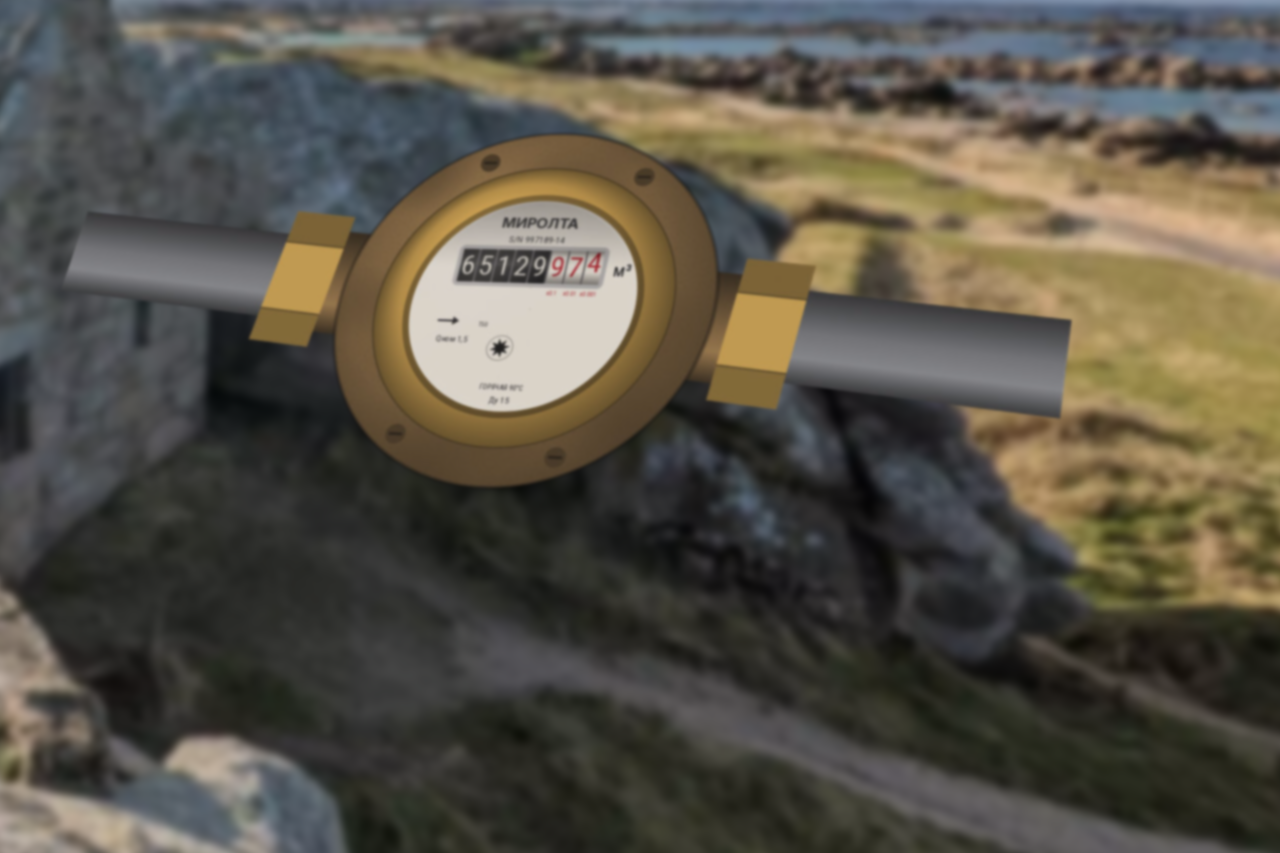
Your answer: 65129.974m³
